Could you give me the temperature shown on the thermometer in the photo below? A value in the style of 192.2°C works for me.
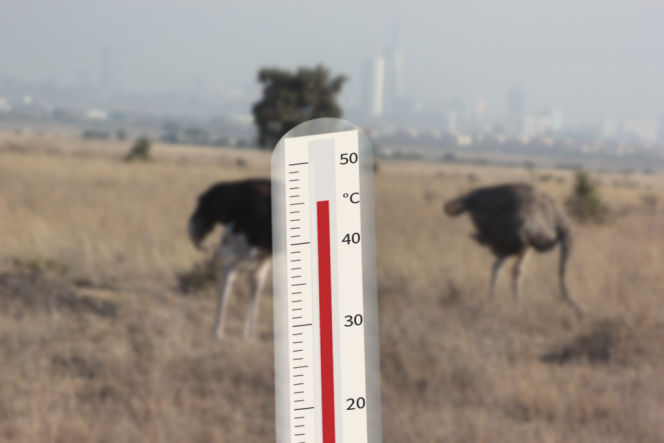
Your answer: 45°C
